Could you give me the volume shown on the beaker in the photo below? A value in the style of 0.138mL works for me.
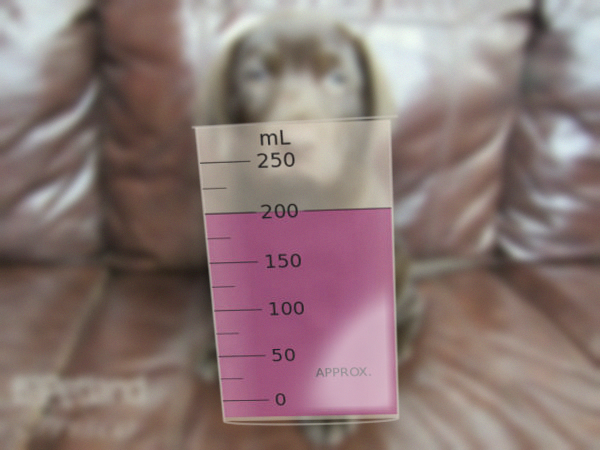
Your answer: 200mL
